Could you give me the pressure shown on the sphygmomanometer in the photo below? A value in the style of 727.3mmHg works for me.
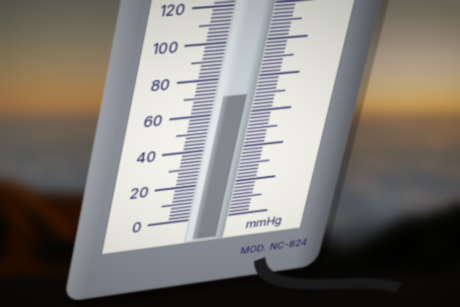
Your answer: 70mmHg
